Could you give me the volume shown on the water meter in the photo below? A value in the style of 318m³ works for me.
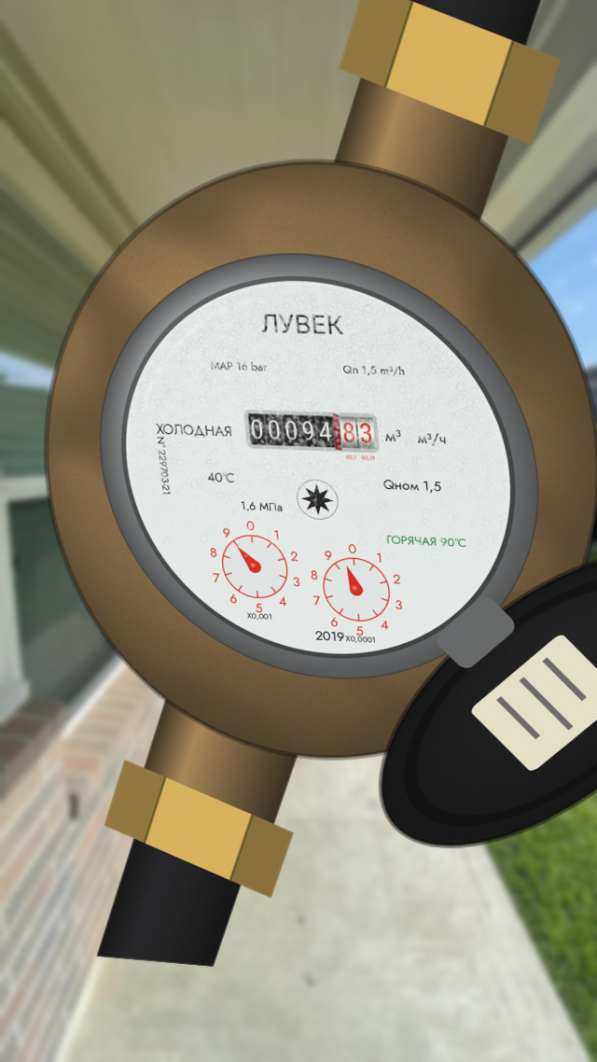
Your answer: 94.8389m³
